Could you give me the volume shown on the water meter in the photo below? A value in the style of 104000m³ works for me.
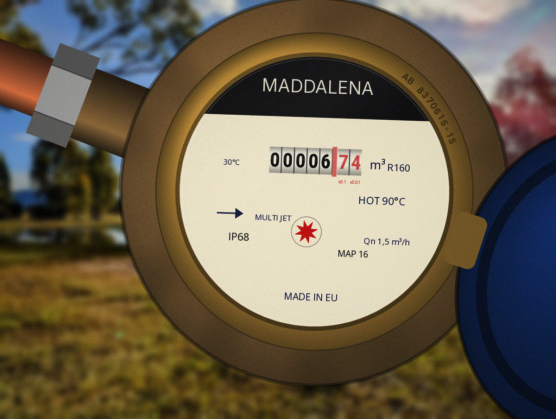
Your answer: 6.74m³
